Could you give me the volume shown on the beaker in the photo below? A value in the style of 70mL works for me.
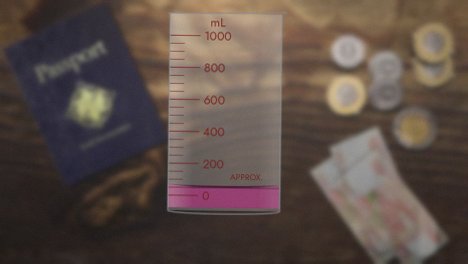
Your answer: 50mL
